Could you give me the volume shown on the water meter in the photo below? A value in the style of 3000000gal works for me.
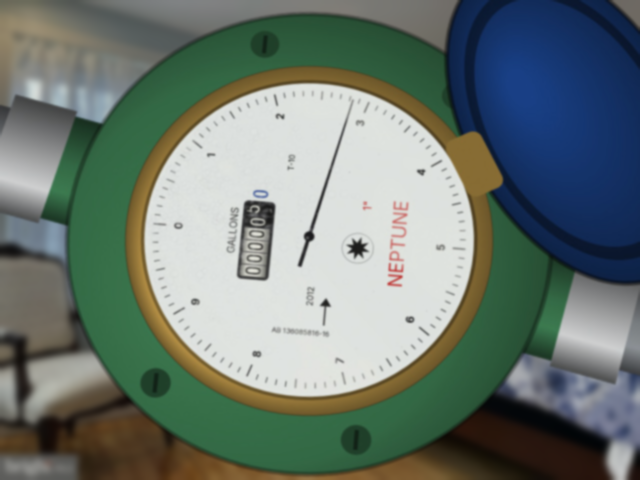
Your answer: 52.8gal
